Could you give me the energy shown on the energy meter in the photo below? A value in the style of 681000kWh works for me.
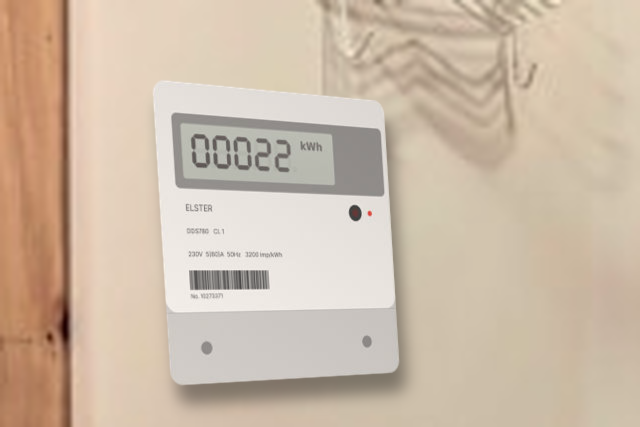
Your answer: 22kWh
